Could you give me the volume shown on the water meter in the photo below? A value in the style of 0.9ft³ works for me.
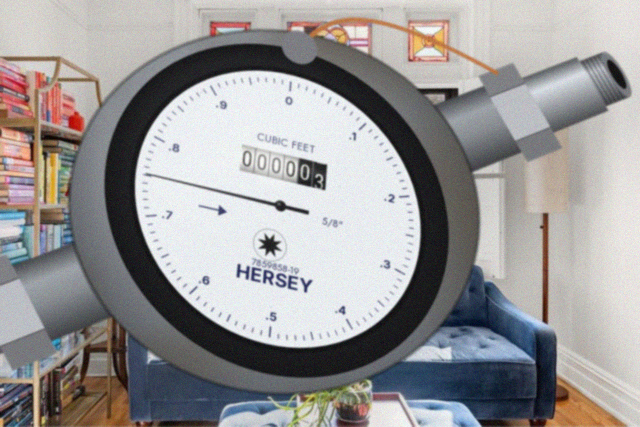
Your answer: 2.75ft³
